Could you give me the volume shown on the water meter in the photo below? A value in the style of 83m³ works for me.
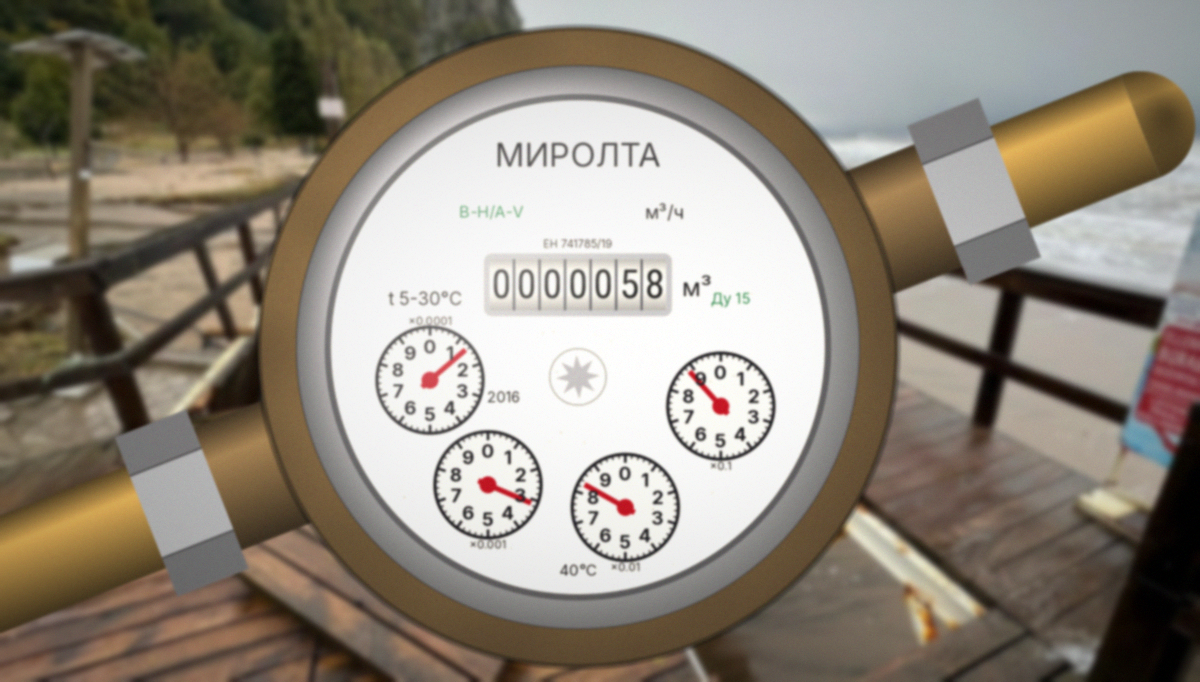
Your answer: 58.8831m³
